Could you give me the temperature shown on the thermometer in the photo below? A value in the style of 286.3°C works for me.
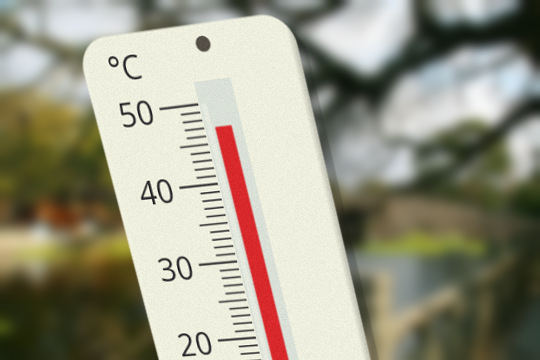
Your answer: 47°C
